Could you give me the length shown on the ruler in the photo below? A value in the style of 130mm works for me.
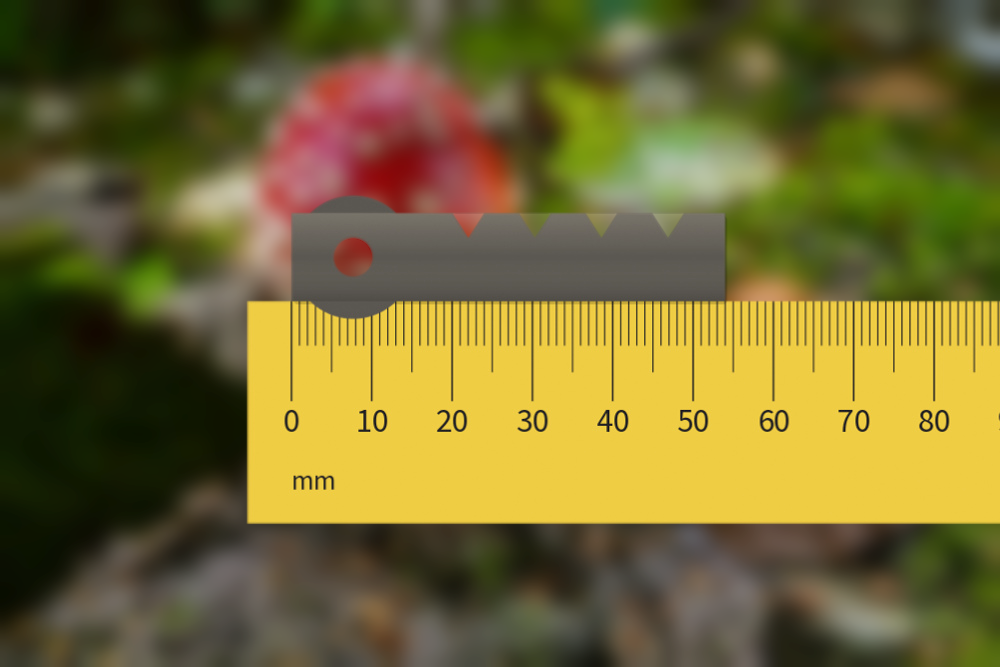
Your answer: 54mm
